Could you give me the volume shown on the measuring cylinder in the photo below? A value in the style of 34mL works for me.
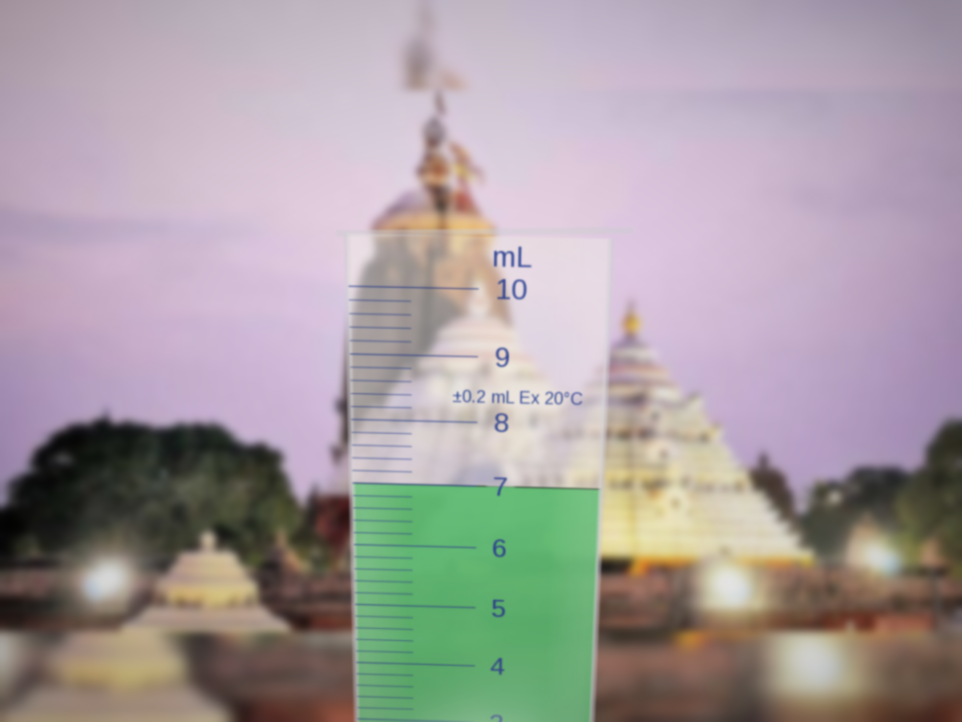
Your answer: 7mL
